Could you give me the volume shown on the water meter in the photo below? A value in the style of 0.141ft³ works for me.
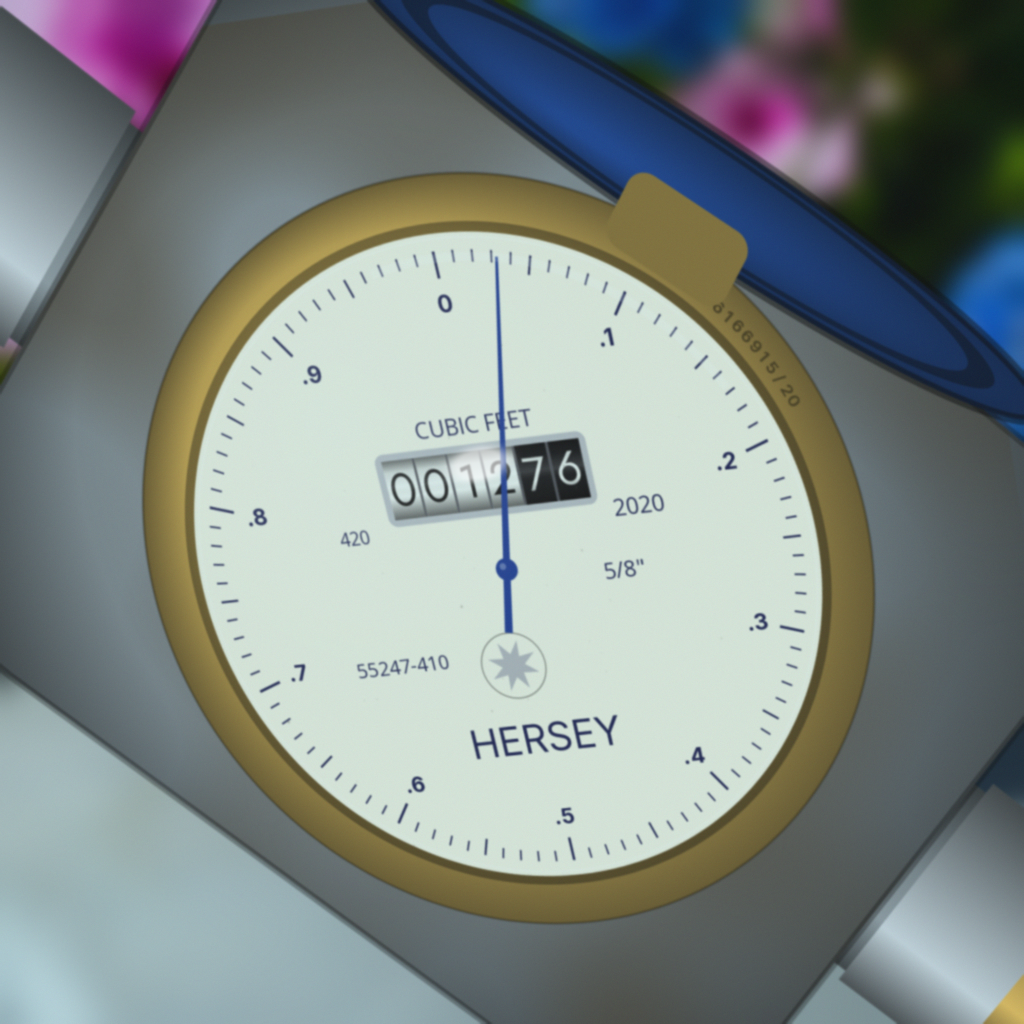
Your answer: 1276.03ft³
